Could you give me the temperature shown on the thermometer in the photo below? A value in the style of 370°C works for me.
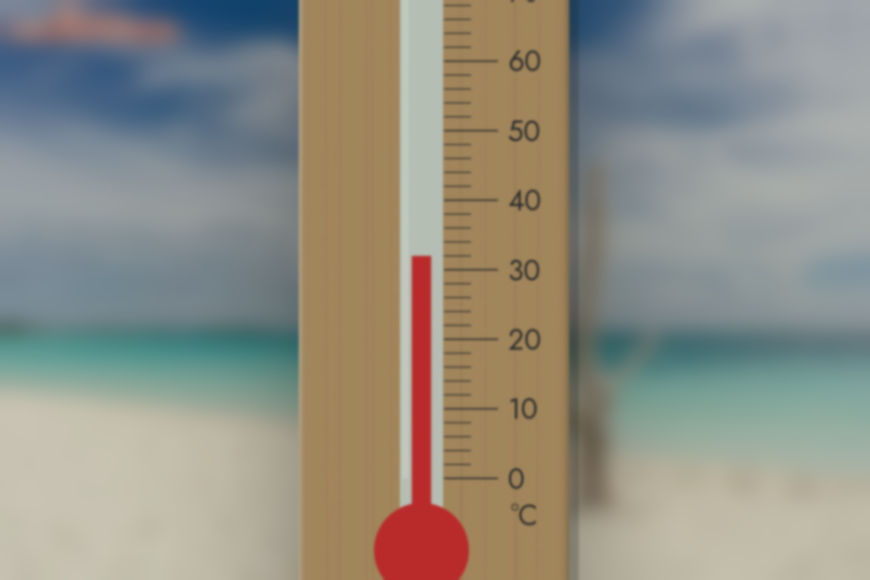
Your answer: 32°C
